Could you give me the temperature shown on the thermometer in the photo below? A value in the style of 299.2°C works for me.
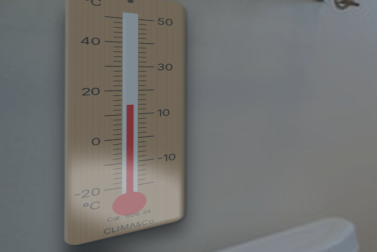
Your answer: 14°C
